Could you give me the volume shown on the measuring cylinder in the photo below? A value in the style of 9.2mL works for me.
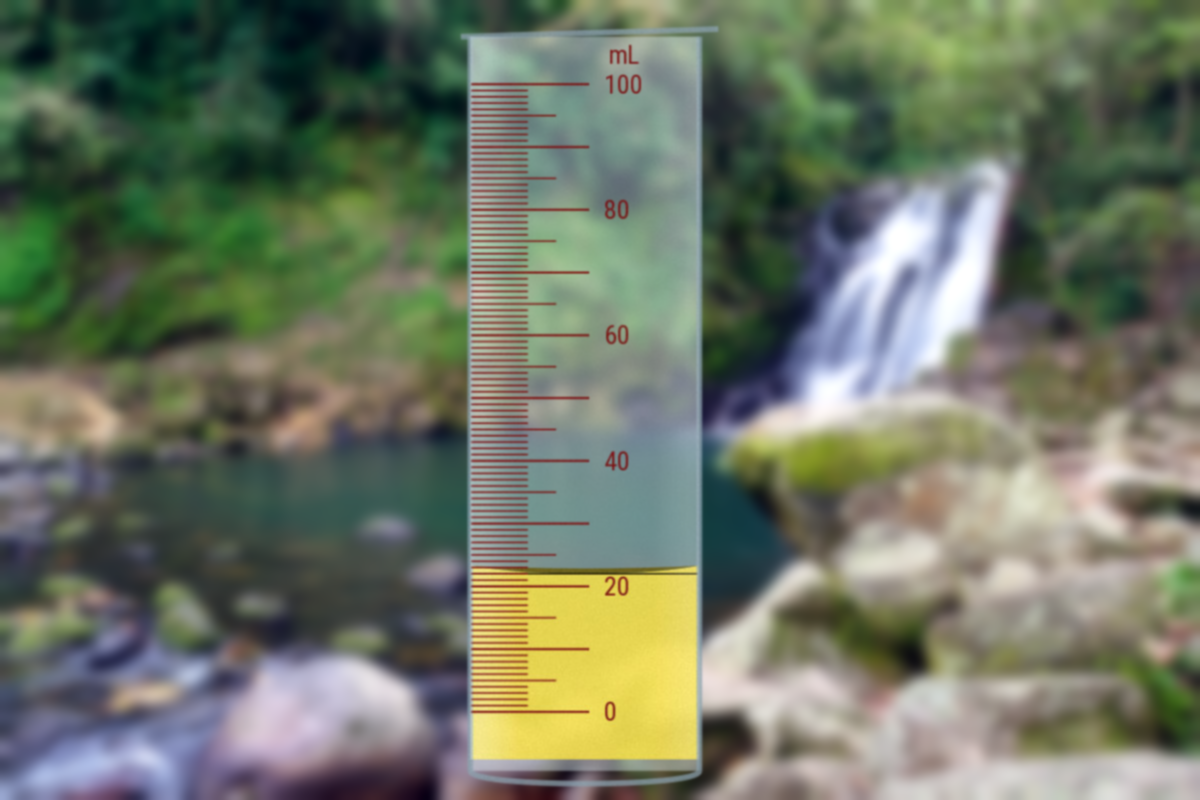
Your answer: 22mL
